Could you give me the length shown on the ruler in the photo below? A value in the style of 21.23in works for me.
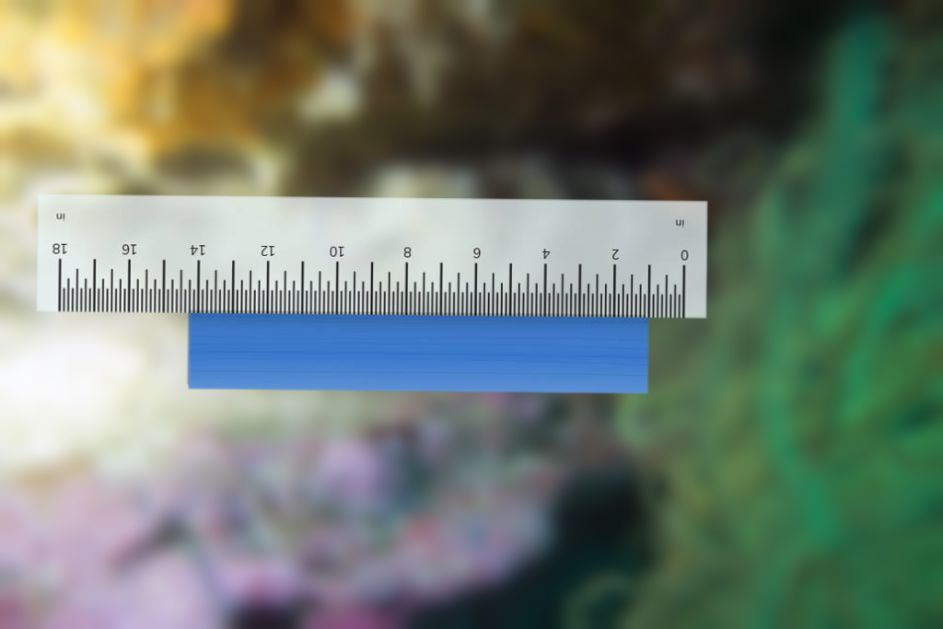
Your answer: 13.25in
